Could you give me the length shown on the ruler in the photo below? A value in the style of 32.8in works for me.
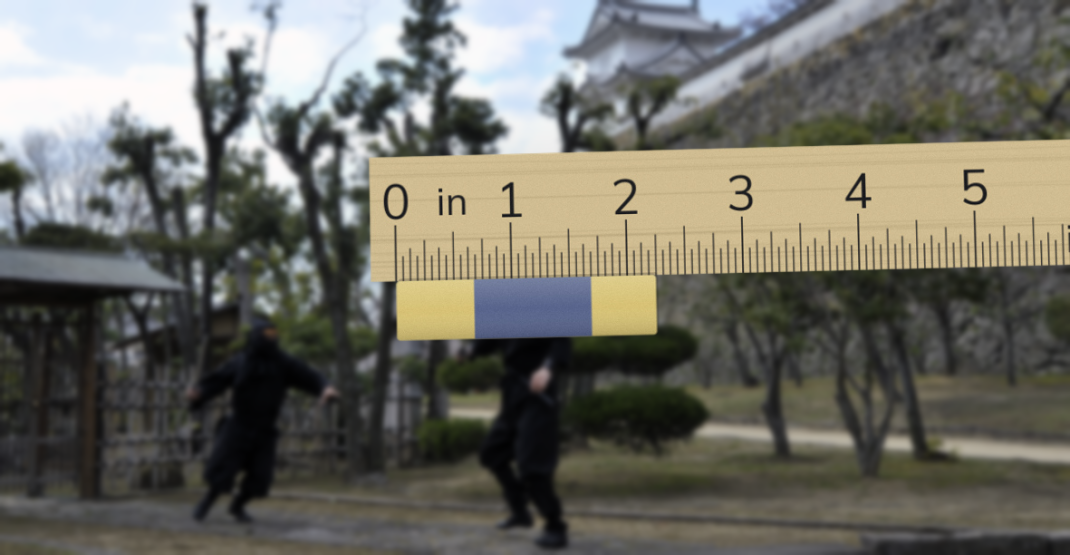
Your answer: 2.25in
